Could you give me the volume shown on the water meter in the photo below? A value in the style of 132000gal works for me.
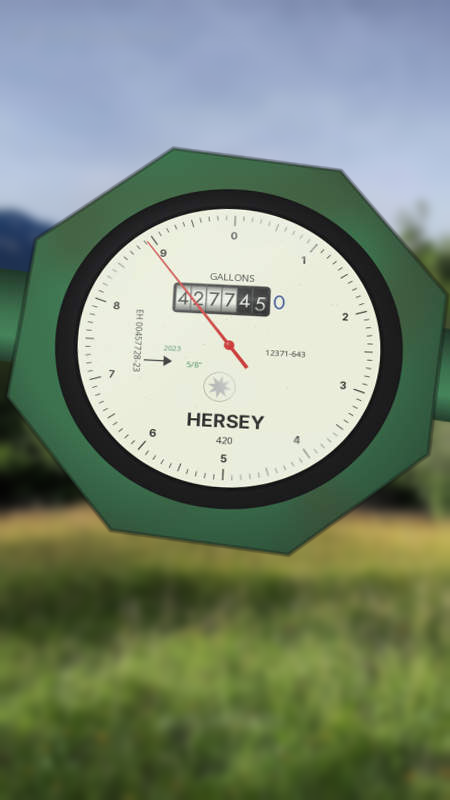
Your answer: 4277448.9gal
